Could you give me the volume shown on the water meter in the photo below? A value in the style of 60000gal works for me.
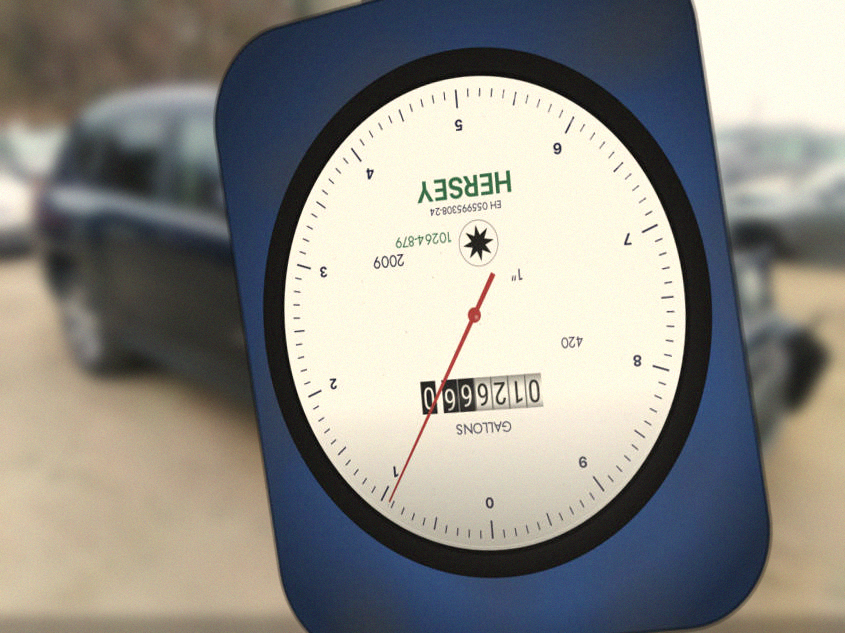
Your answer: 126660.9gal
